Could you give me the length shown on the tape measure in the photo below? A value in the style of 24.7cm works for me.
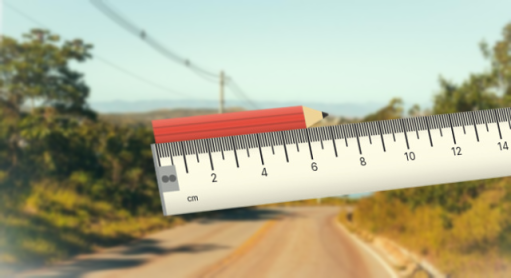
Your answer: 7cm
